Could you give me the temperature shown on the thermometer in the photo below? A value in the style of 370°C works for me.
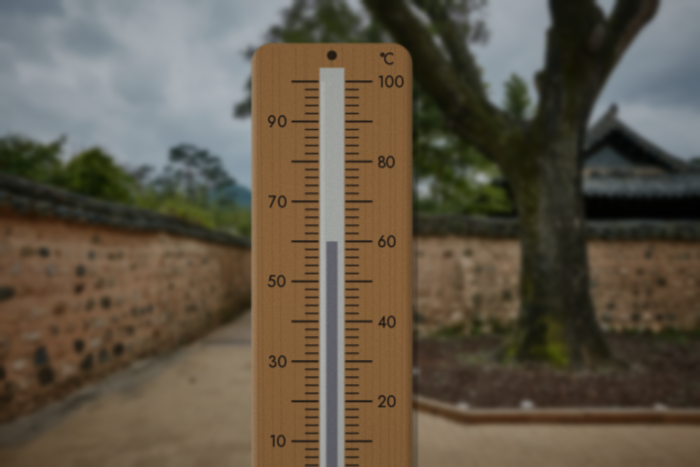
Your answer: 60°C
